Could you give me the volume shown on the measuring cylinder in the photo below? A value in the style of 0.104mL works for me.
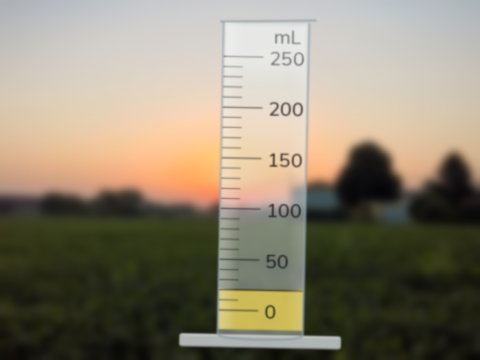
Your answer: 20mL
